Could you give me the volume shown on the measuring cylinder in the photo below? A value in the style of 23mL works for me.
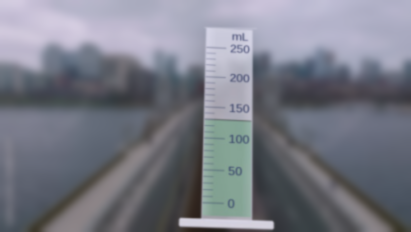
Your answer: 130mL
